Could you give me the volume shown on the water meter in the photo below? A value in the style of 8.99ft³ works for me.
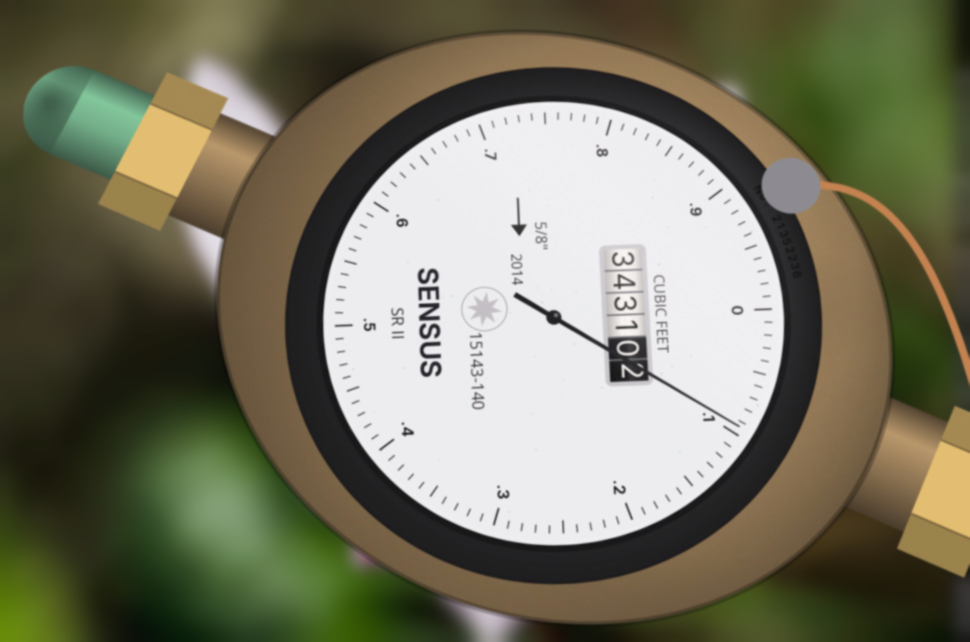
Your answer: 343102.09ft³
